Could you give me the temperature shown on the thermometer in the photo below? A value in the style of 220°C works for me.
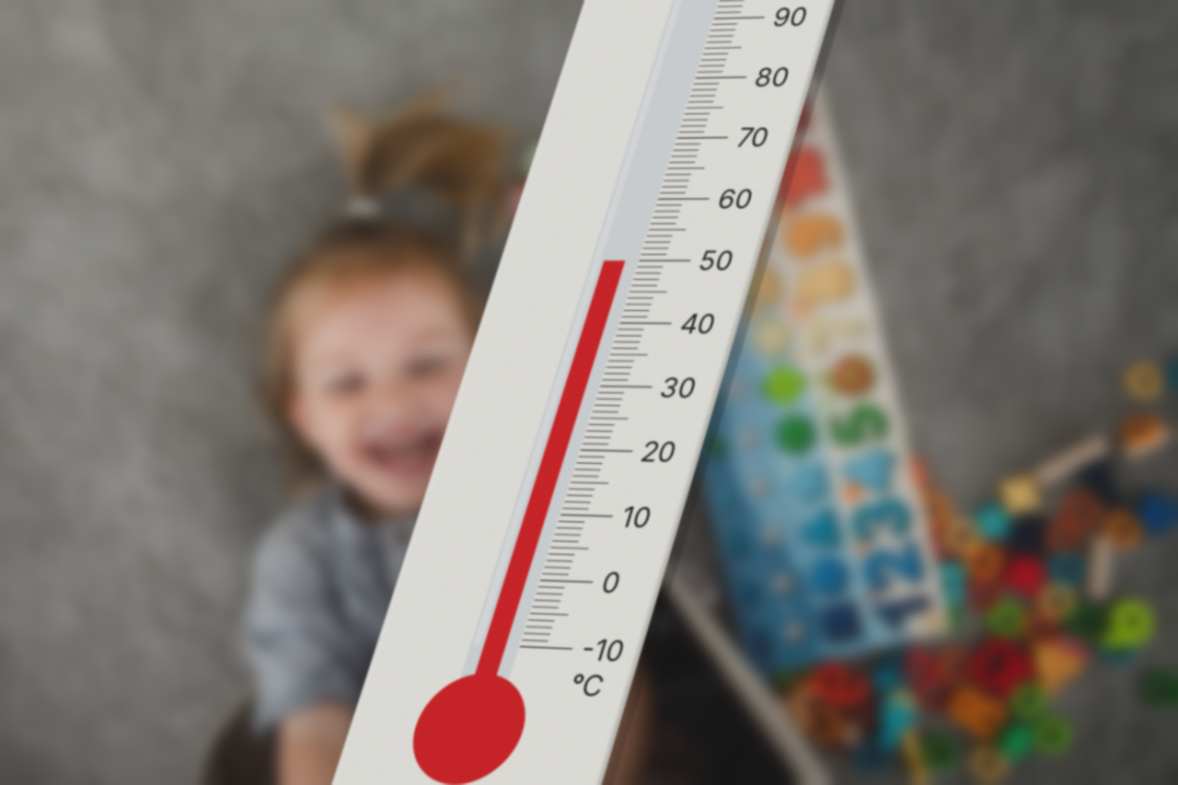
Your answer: 50°C
